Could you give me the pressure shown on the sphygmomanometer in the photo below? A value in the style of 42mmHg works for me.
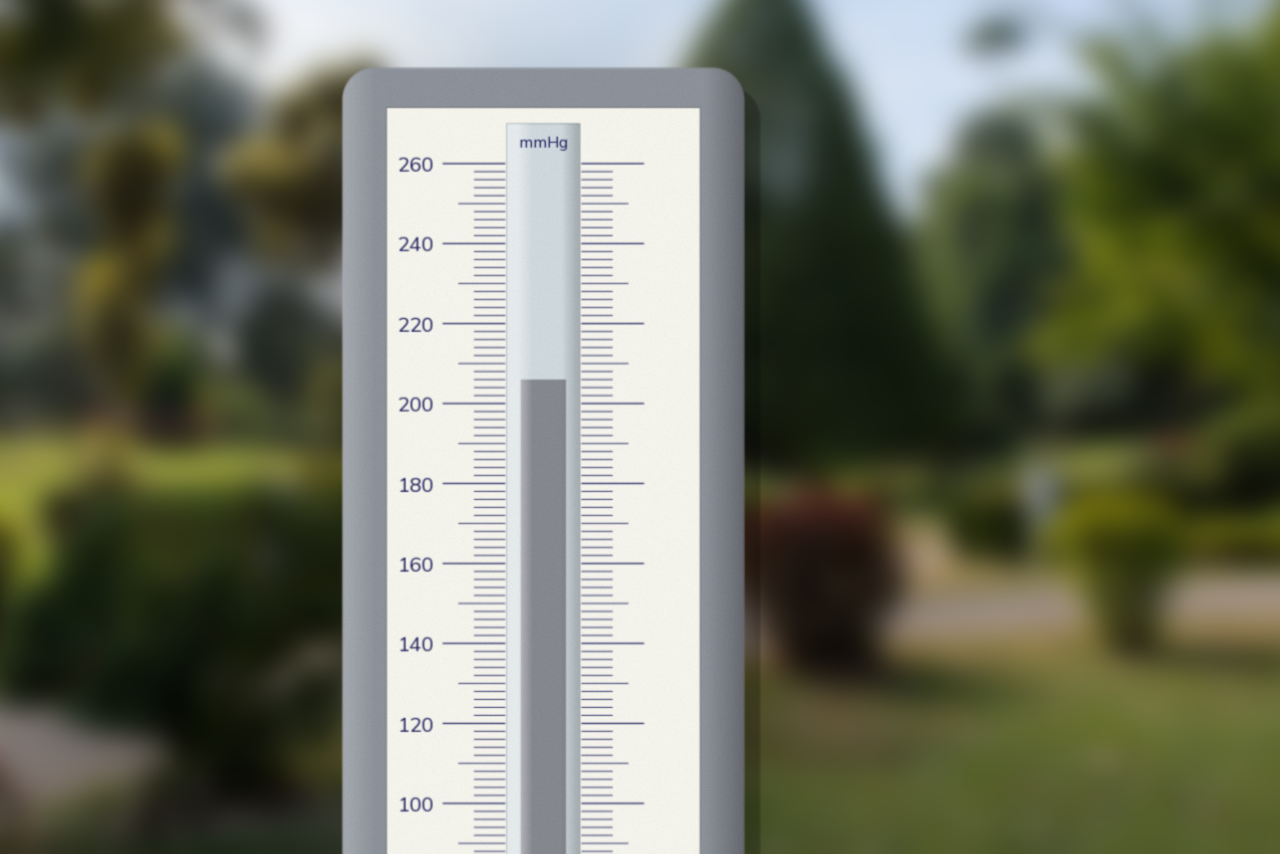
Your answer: 206mmHg
